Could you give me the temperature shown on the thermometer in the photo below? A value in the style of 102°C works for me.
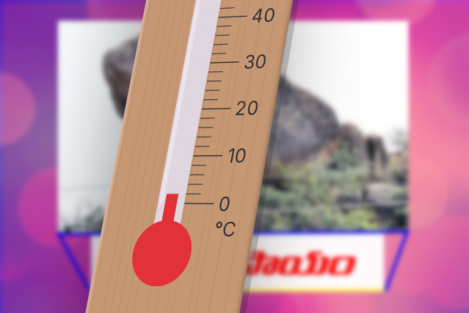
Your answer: 2°C
